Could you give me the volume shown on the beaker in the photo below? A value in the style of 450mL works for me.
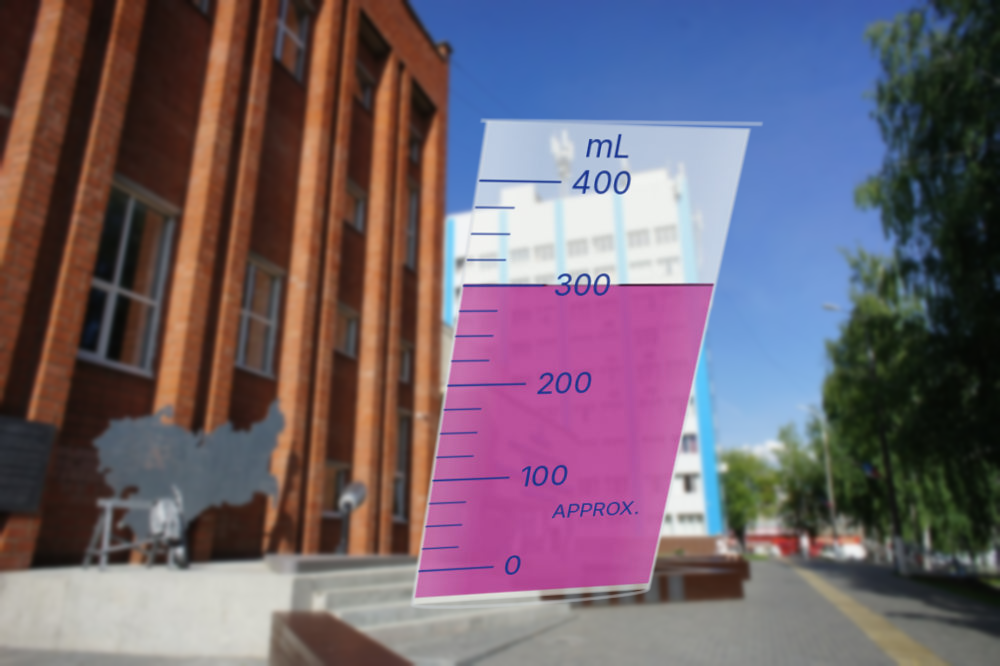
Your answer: 300mL
